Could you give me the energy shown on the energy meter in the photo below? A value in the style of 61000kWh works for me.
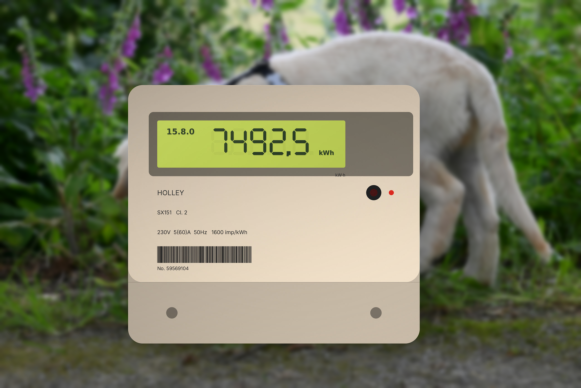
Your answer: 7492.5kWh
